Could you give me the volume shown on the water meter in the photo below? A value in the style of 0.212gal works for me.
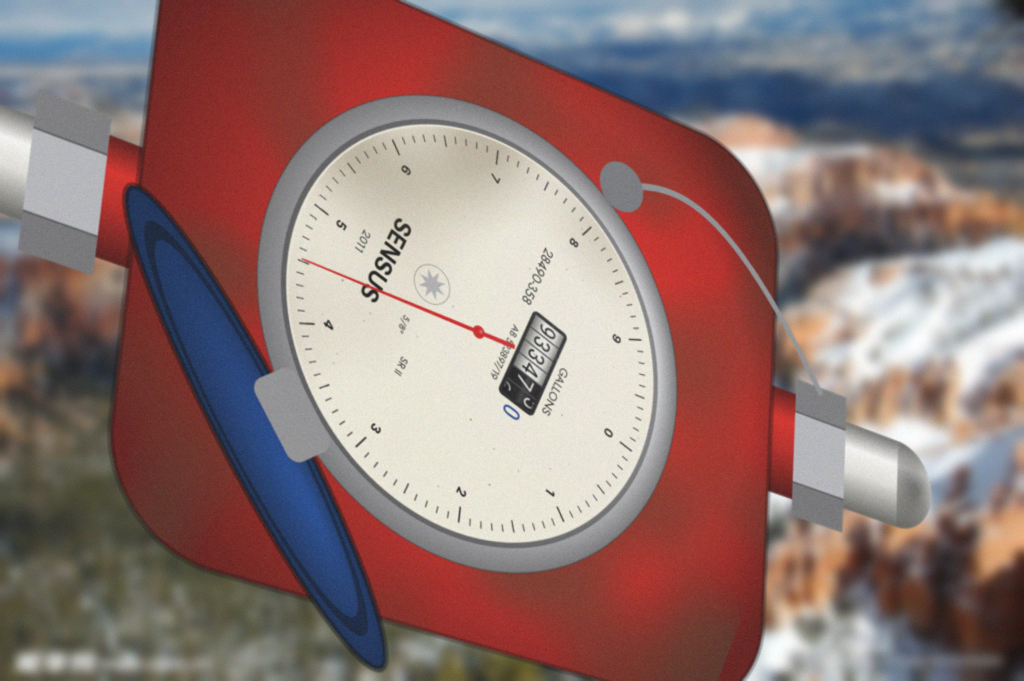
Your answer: 9334754.5gal
